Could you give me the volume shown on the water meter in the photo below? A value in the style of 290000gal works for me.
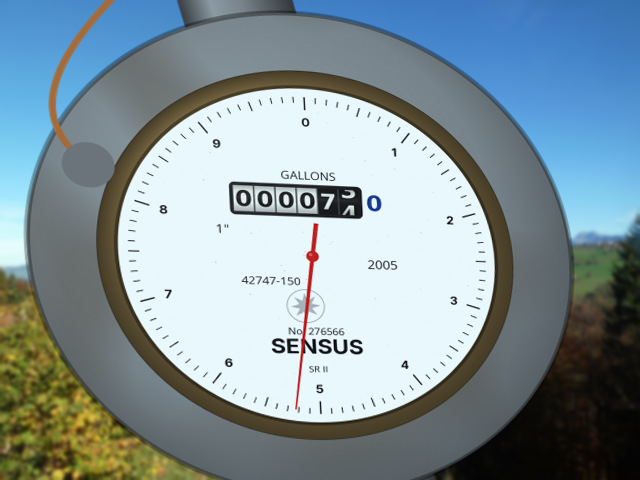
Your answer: 735.2gal
